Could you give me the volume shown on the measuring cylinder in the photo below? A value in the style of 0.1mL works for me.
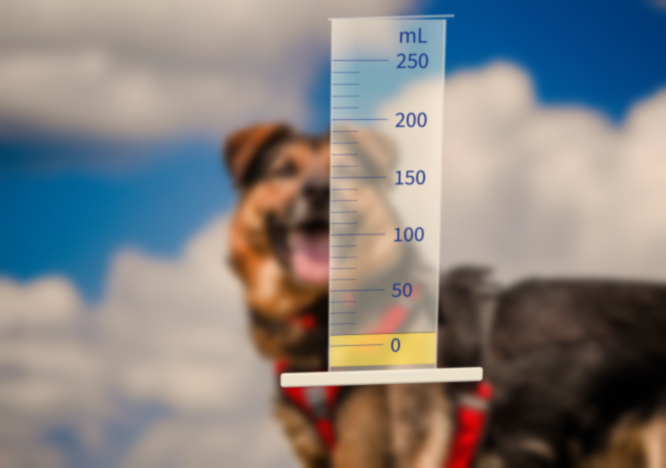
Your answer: 10mL
